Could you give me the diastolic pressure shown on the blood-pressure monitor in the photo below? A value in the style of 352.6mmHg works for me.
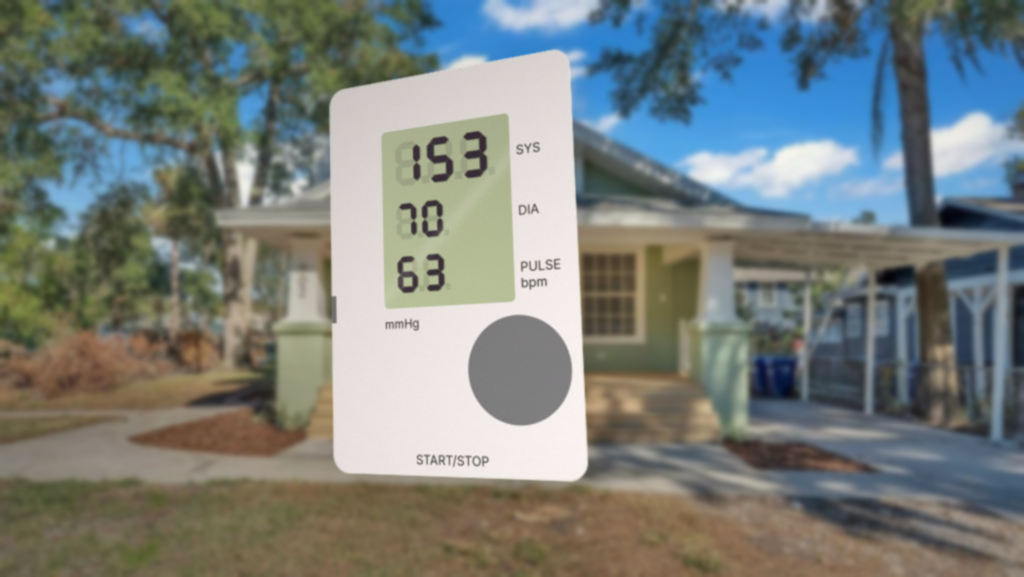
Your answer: 70mmHg
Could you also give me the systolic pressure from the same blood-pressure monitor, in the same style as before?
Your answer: 153mmHg
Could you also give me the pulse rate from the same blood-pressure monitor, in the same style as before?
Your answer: 63bpm
